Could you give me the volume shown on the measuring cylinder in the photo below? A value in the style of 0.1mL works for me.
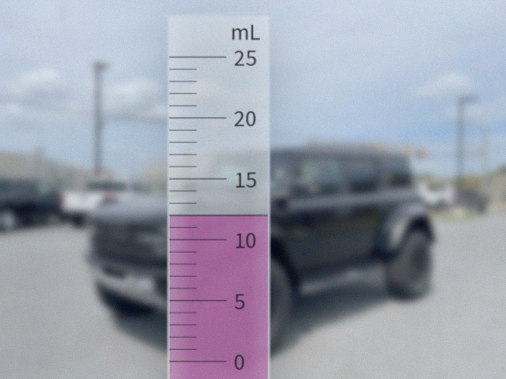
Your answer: 12mL
